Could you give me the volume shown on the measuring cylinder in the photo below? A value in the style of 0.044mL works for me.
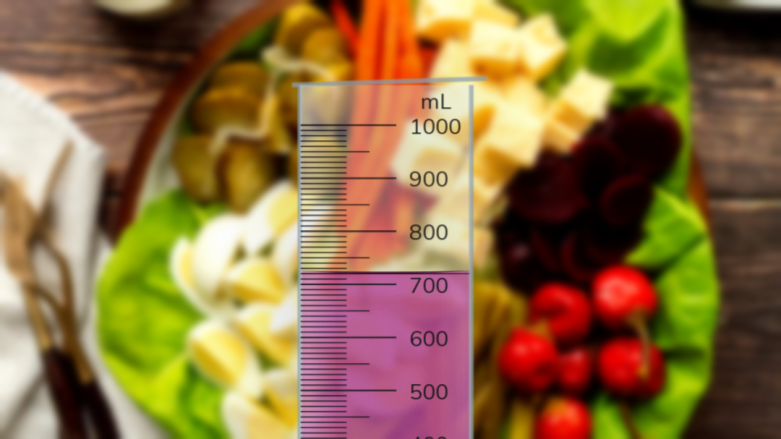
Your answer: 720mL
